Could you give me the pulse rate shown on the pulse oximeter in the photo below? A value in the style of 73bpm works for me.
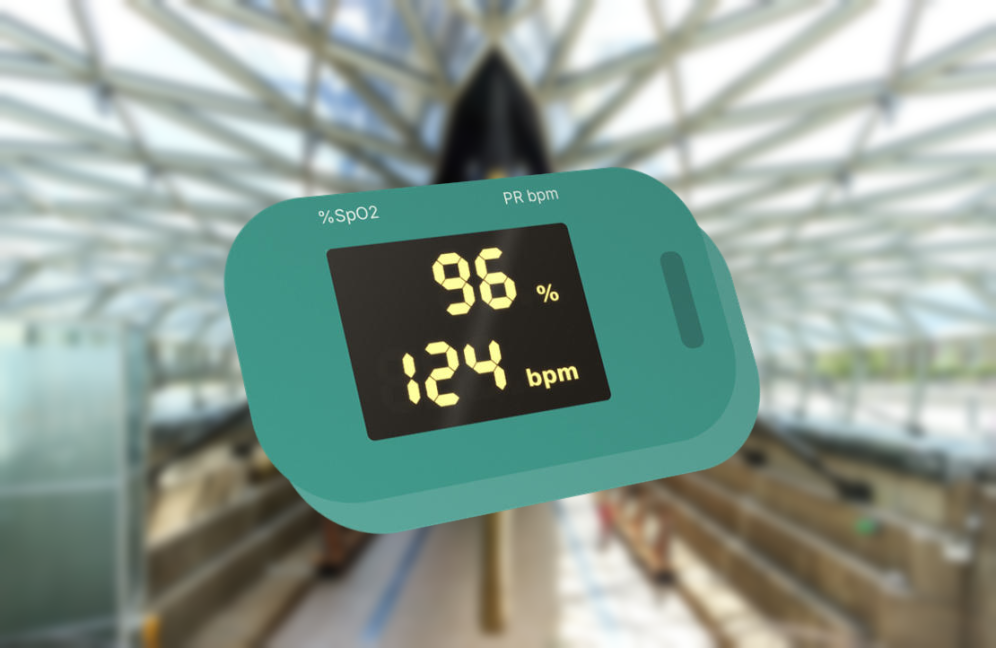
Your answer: 124bpm
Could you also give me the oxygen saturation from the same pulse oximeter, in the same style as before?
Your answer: 96%
